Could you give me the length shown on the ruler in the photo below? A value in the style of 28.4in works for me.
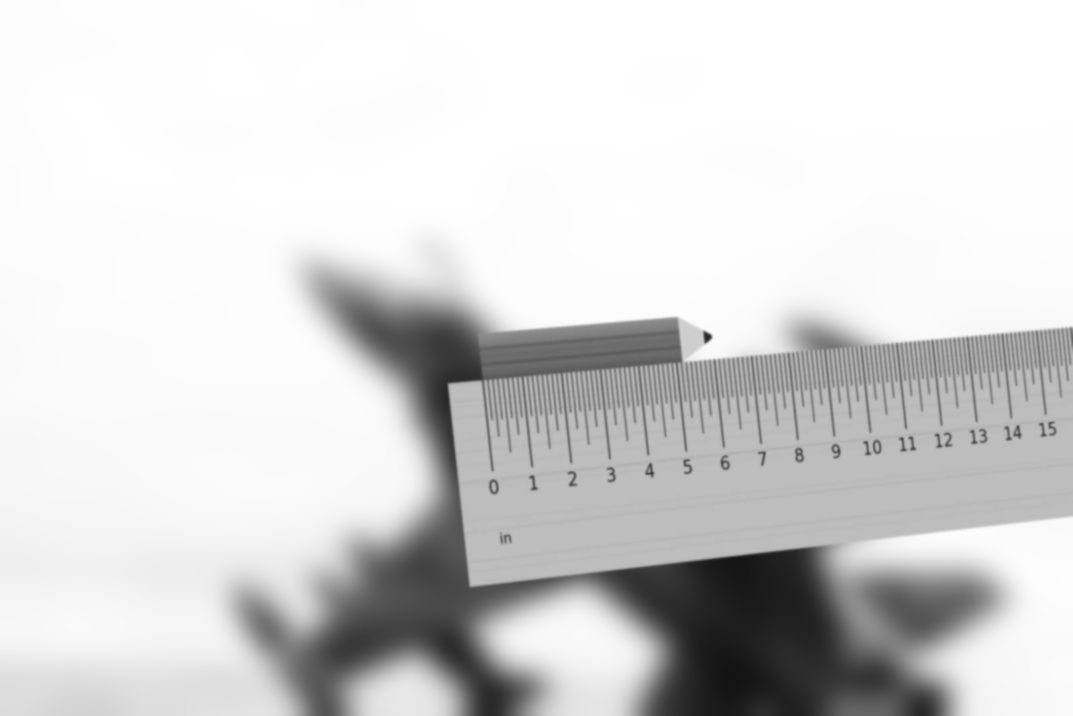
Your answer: 6in
